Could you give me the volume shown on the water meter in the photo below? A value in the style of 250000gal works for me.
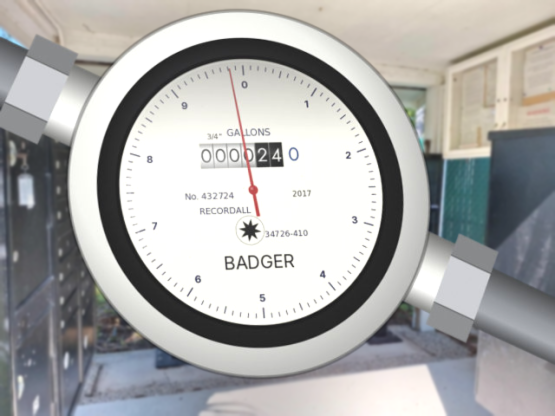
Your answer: 239.8gal
